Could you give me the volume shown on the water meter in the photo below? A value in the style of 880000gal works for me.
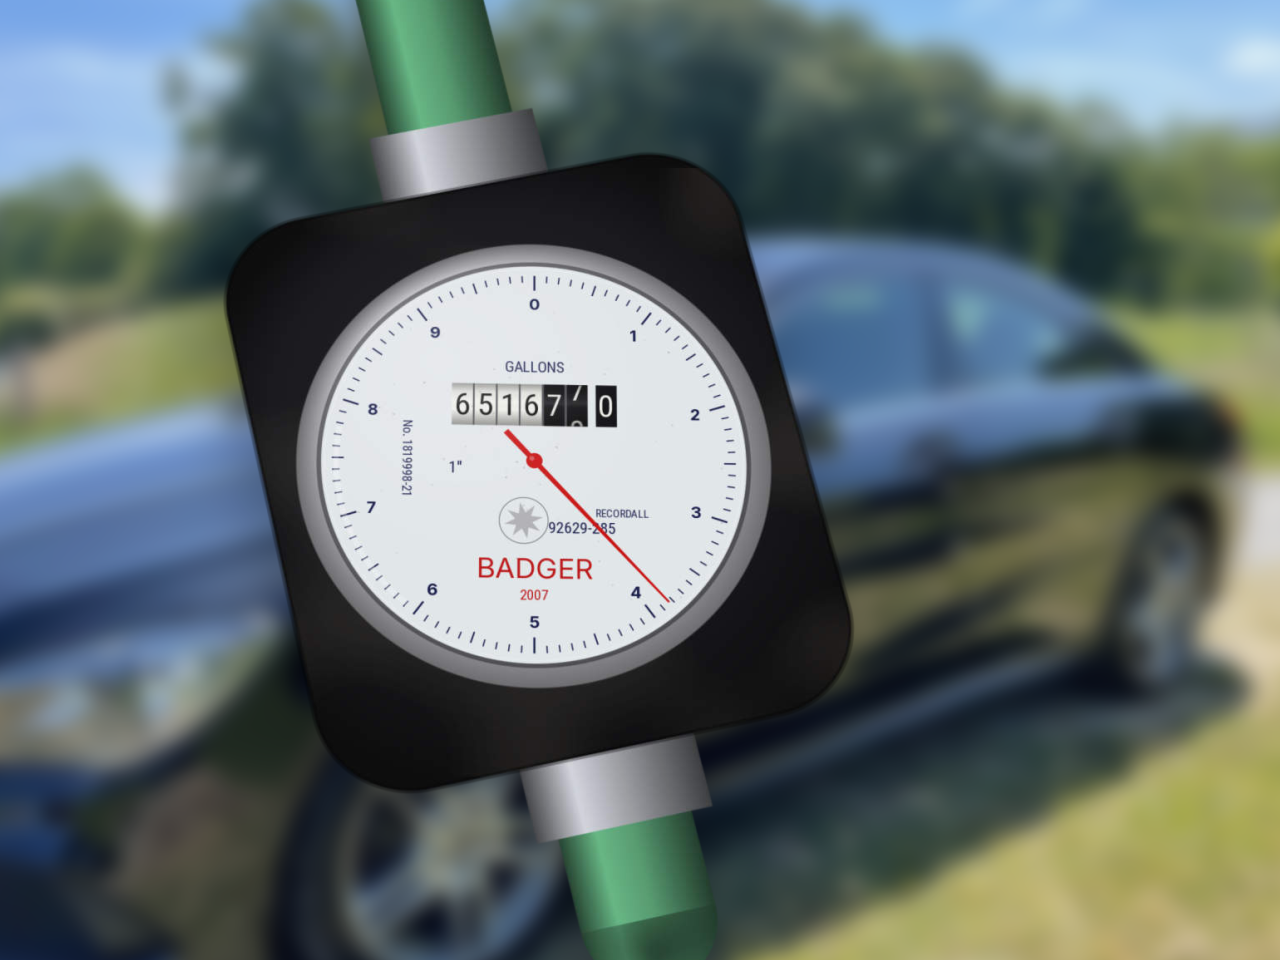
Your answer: 6516773.8gal
